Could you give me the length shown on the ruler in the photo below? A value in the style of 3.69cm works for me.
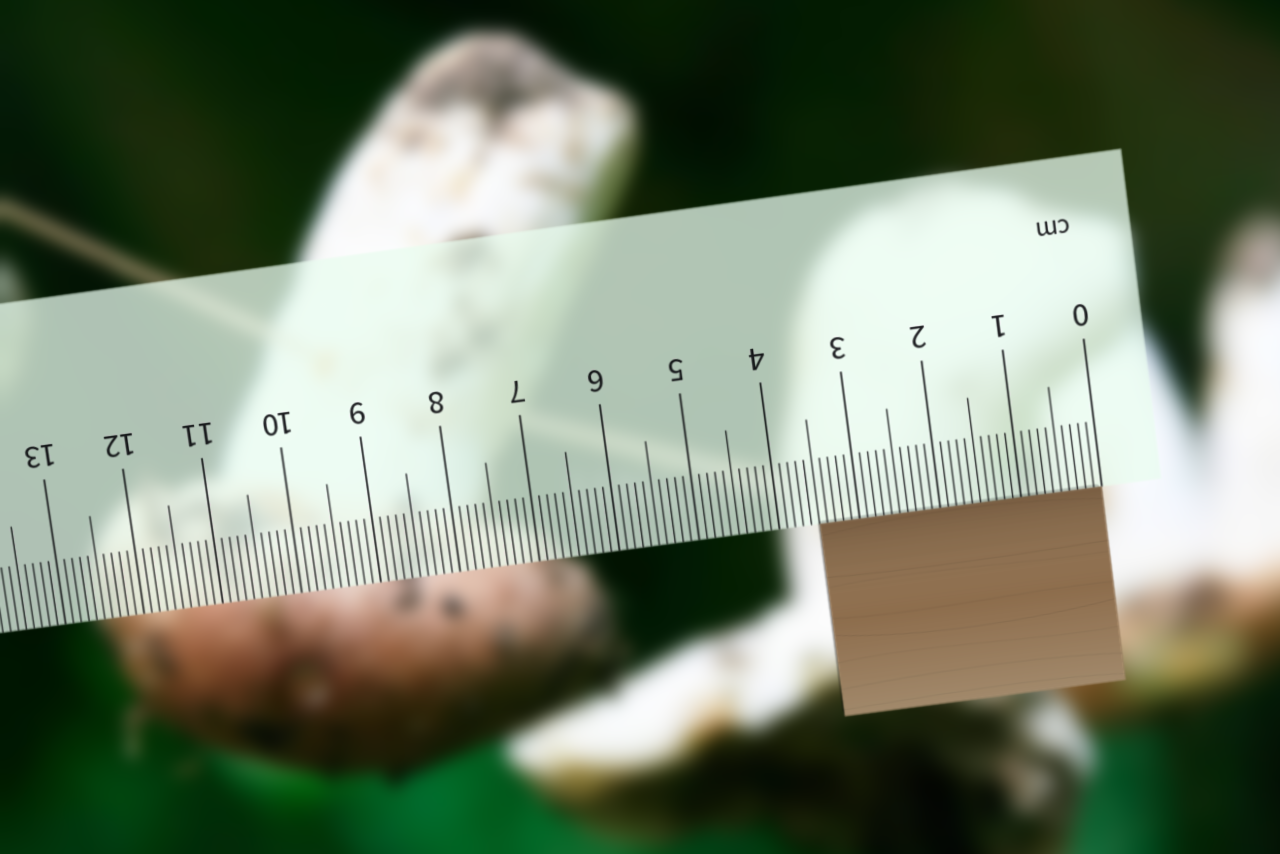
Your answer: 3.5cm
